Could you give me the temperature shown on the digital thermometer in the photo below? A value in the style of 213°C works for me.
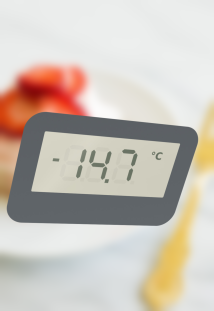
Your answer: -14.7°C
